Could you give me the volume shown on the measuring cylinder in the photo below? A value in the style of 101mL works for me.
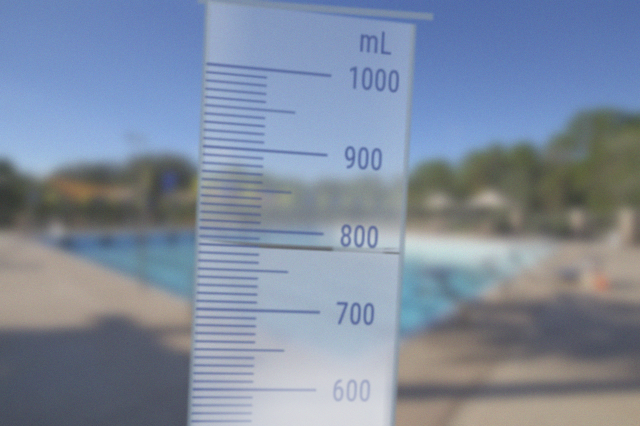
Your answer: 780mL
